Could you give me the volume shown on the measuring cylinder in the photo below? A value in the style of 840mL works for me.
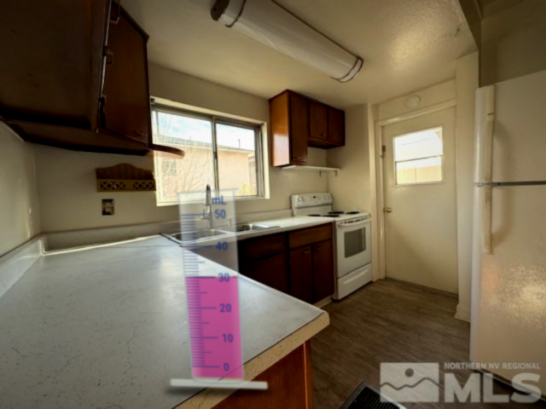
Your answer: 30mL
